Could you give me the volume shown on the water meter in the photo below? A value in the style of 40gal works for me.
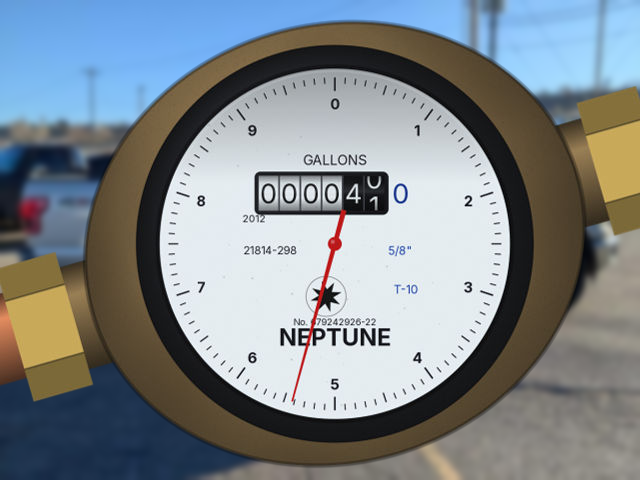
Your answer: 405.4gal
